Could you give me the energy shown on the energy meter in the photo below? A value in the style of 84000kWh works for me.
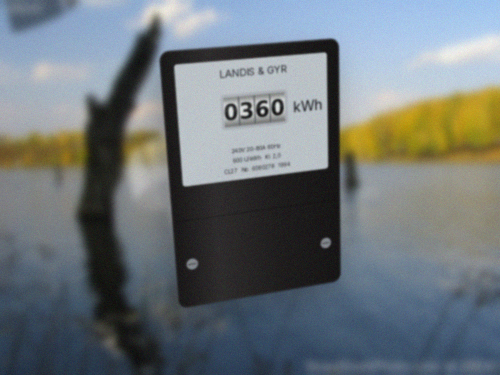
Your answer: 360kWh
